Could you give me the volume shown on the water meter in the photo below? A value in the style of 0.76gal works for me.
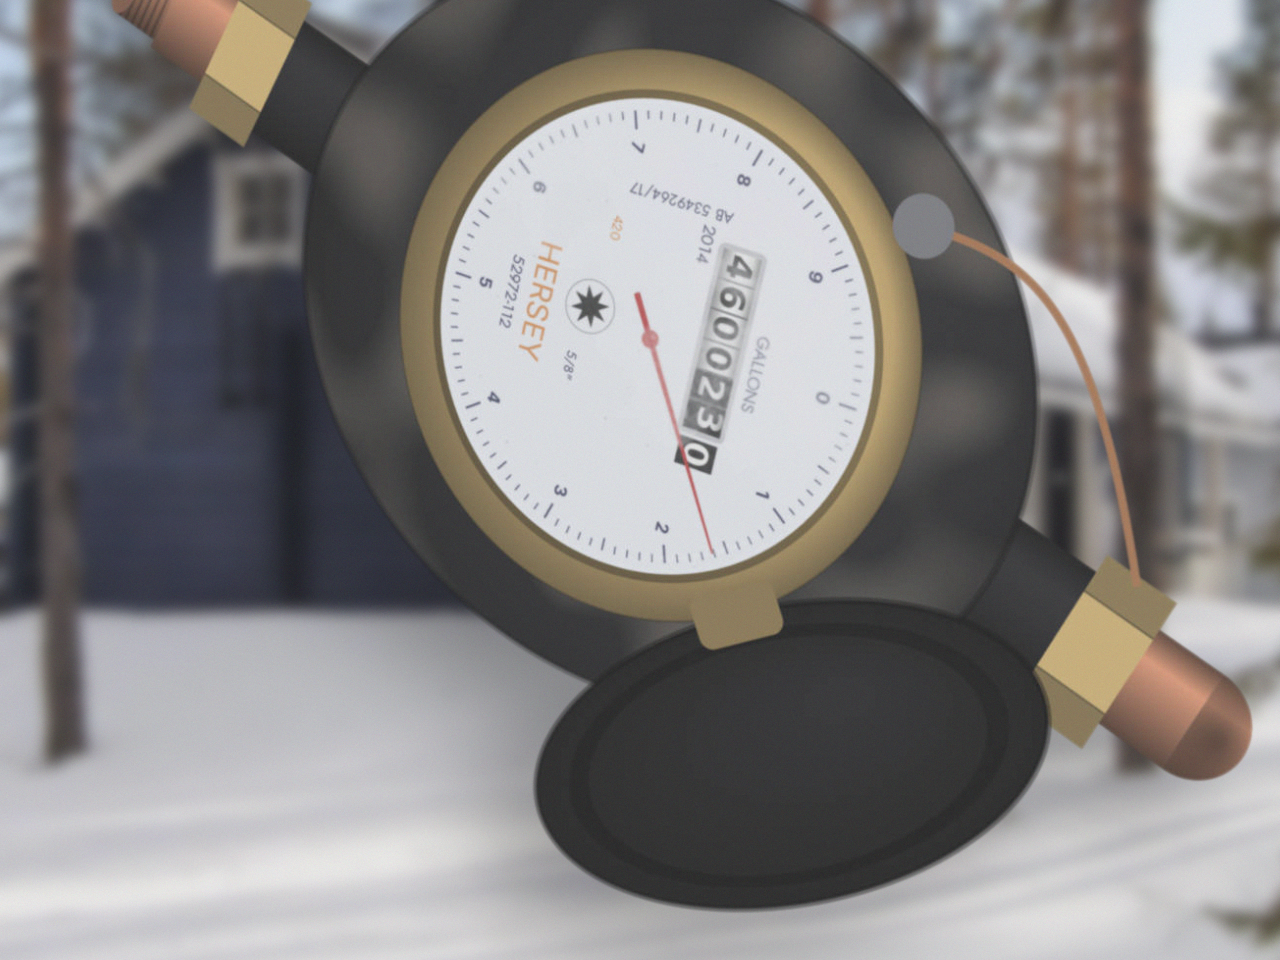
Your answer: 4600231.6gal
